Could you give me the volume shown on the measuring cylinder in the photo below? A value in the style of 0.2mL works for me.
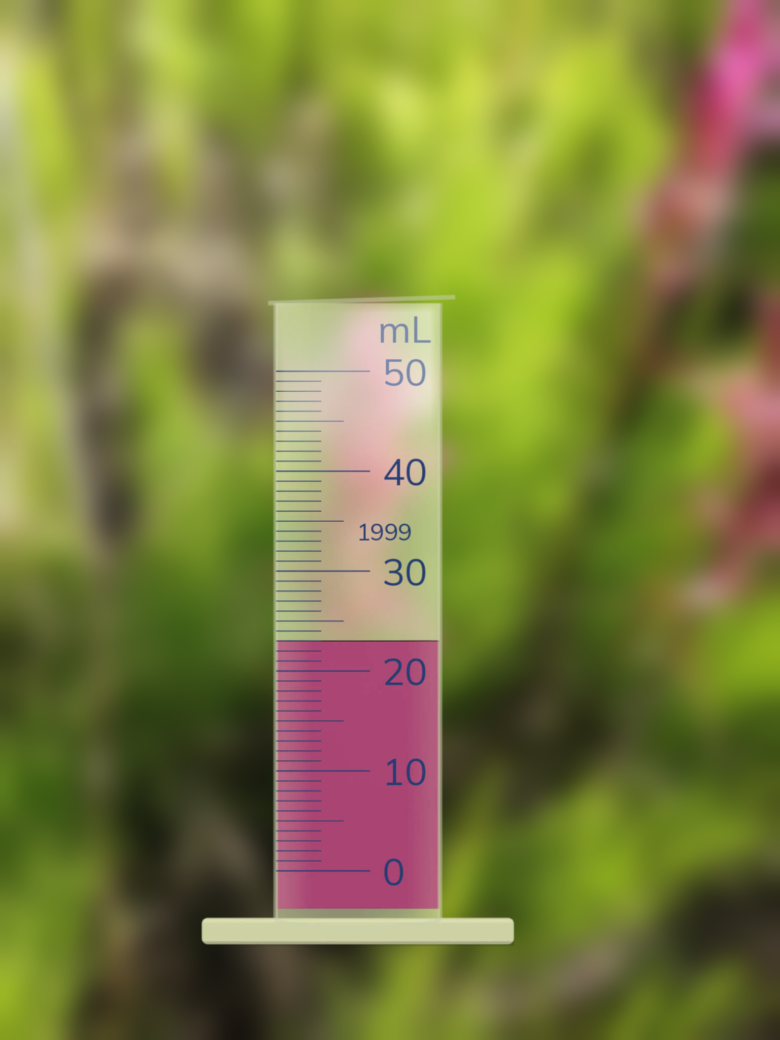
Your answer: 23mL
